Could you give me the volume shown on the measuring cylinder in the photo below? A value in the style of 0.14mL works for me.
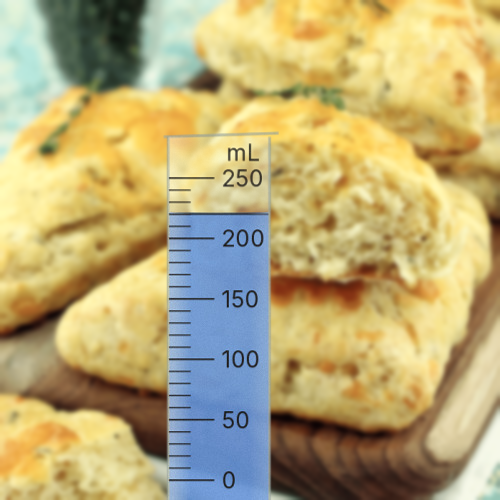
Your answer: 220mL
